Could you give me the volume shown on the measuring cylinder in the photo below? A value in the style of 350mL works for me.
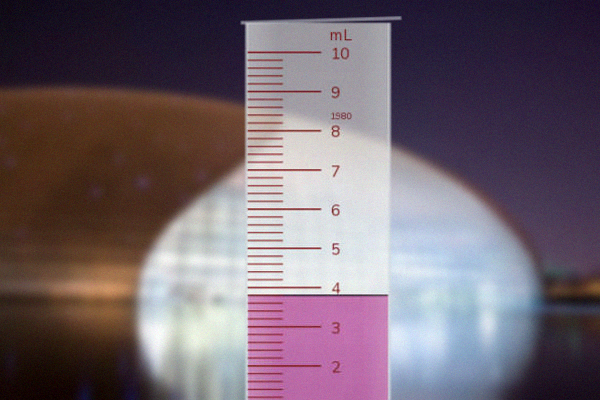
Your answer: 3.8mL
